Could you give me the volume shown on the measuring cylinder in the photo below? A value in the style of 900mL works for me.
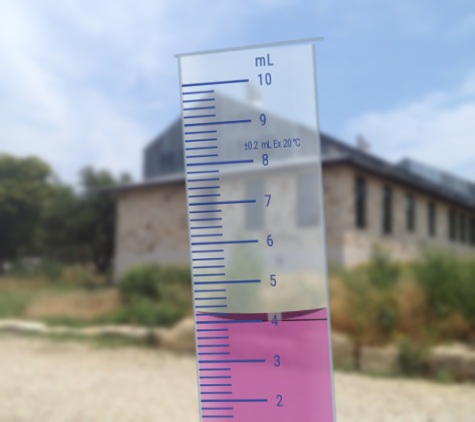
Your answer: 4mL
